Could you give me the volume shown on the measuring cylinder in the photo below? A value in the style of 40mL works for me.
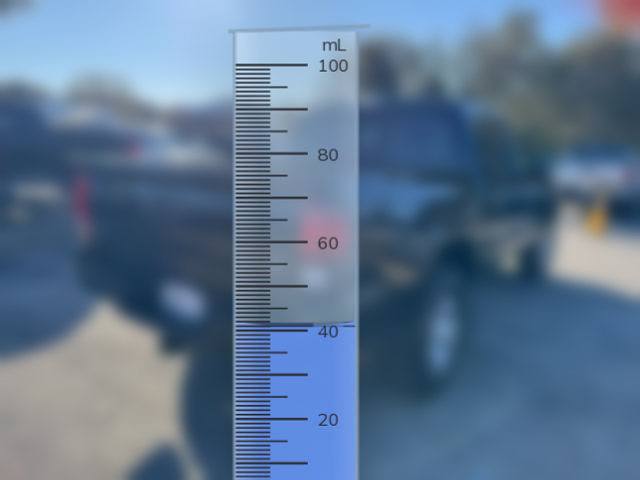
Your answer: 41mL
